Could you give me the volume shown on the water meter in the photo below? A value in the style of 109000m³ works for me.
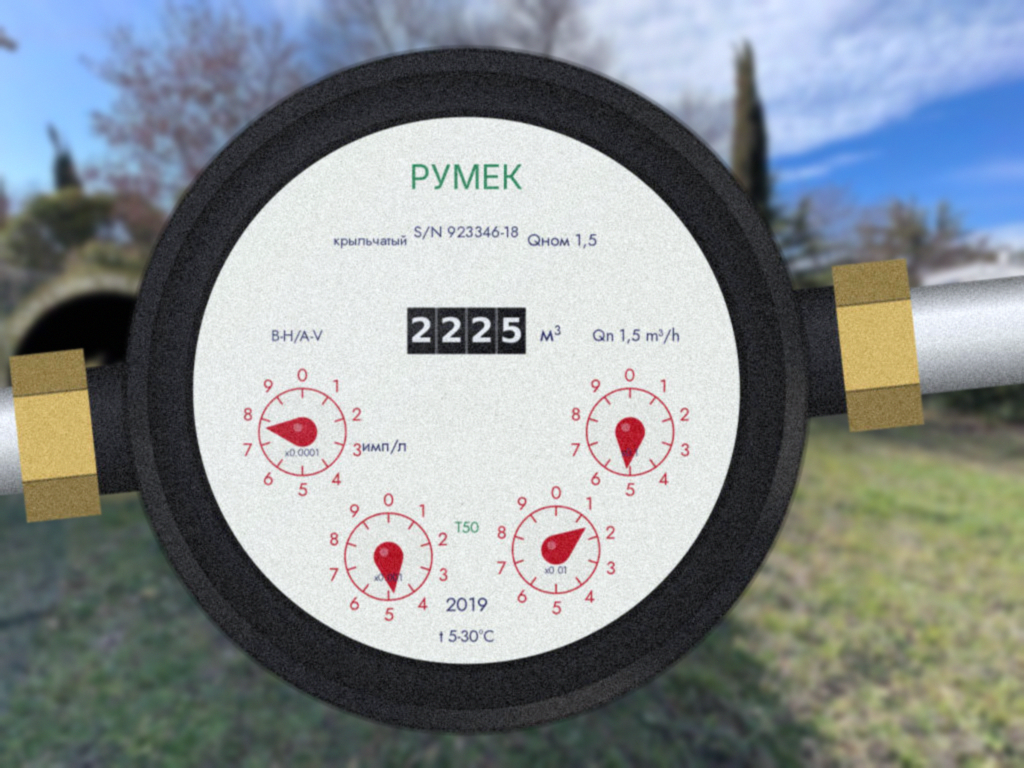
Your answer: 2225.5147m³
